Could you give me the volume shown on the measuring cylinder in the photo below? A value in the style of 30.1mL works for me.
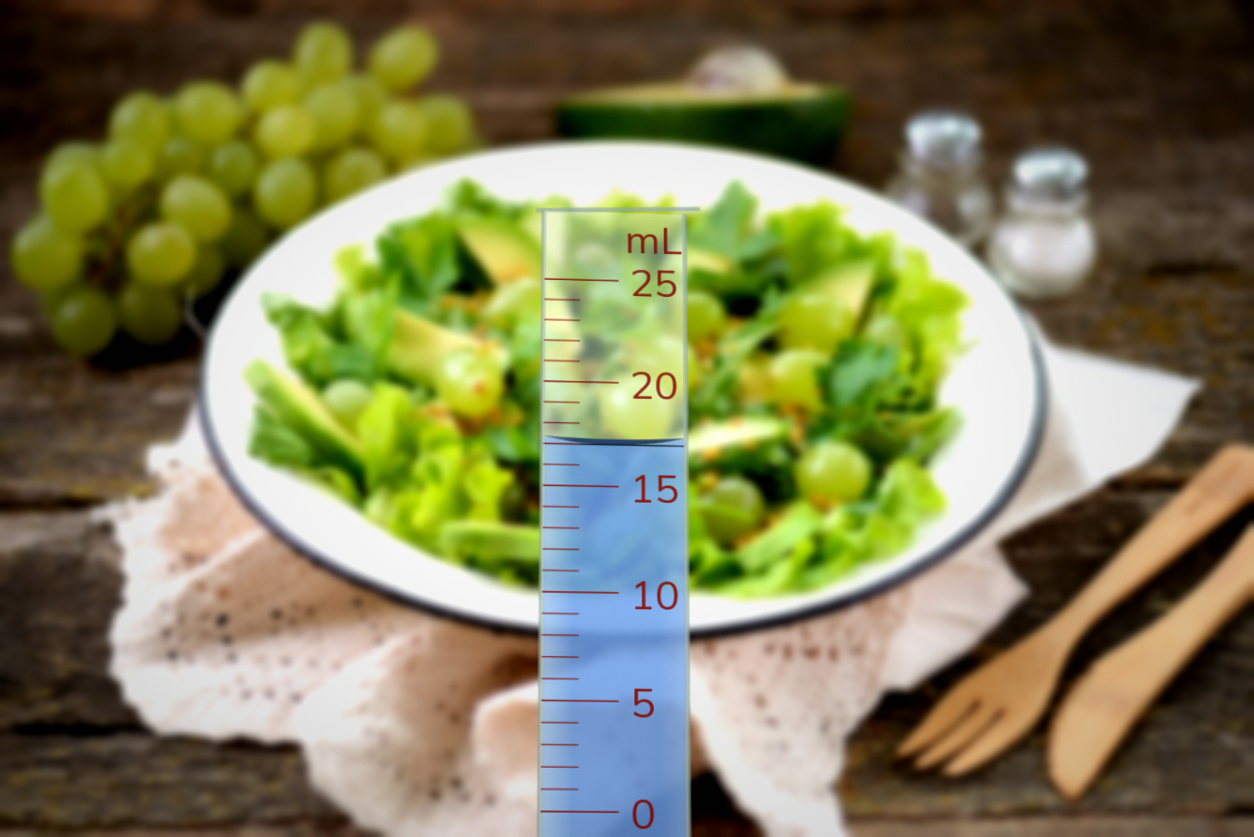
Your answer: 17mL
